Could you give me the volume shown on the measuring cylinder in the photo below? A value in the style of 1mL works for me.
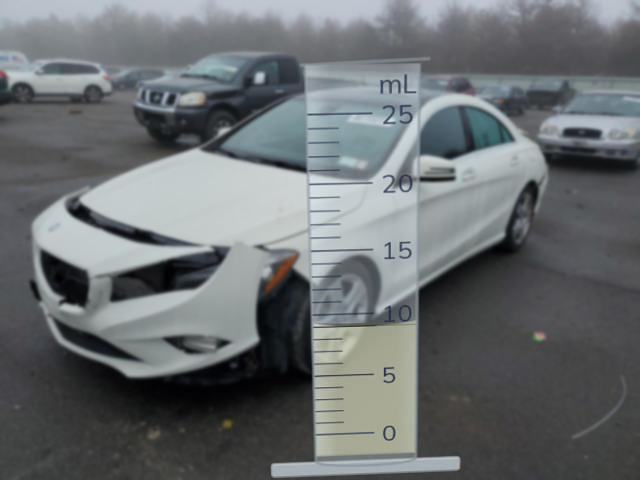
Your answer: 9mL
